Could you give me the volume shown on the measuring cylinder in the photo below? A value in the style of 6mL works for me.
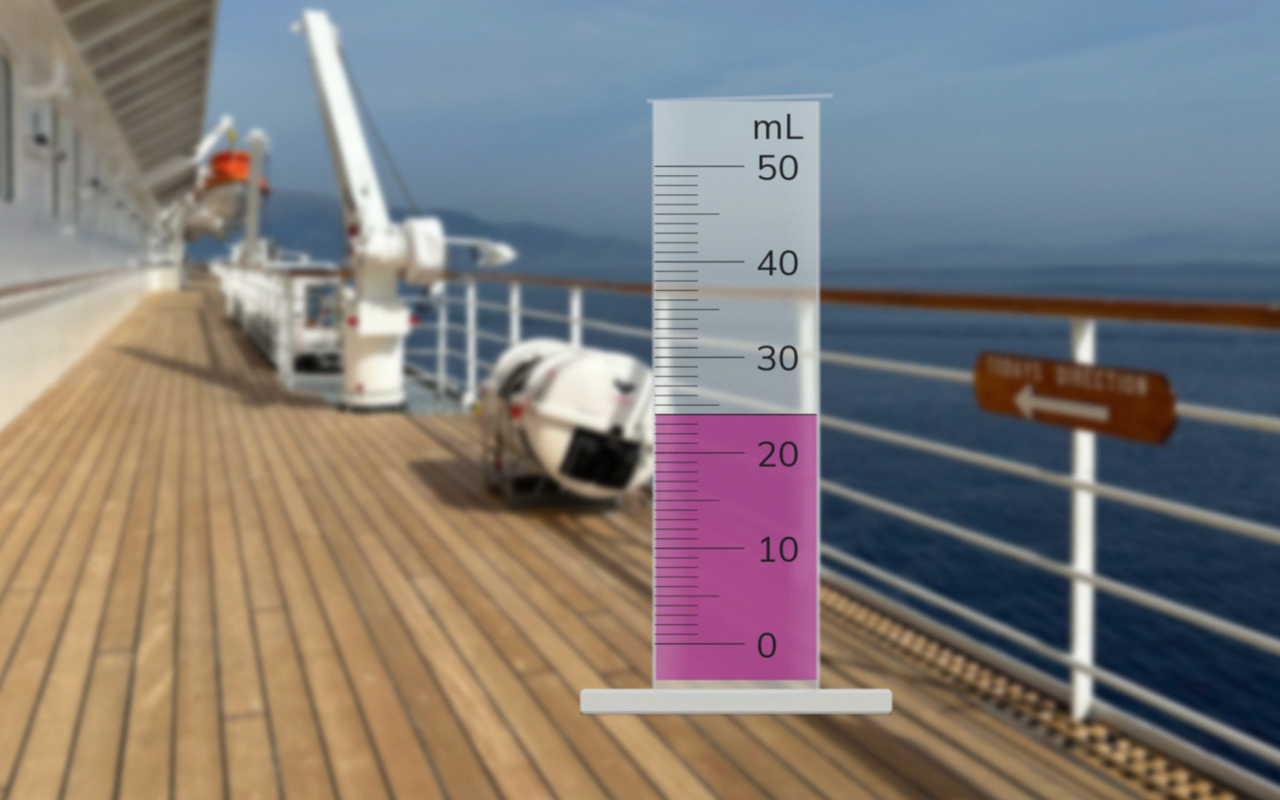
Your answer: 24mL
